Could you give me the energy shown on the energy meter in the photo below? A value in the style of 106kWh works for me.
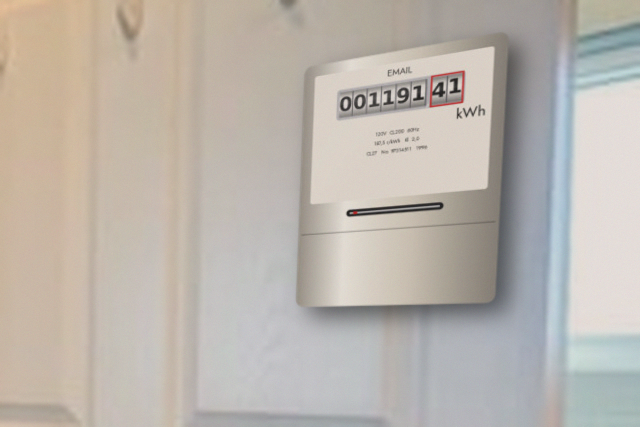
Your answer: 1191.41kWh
